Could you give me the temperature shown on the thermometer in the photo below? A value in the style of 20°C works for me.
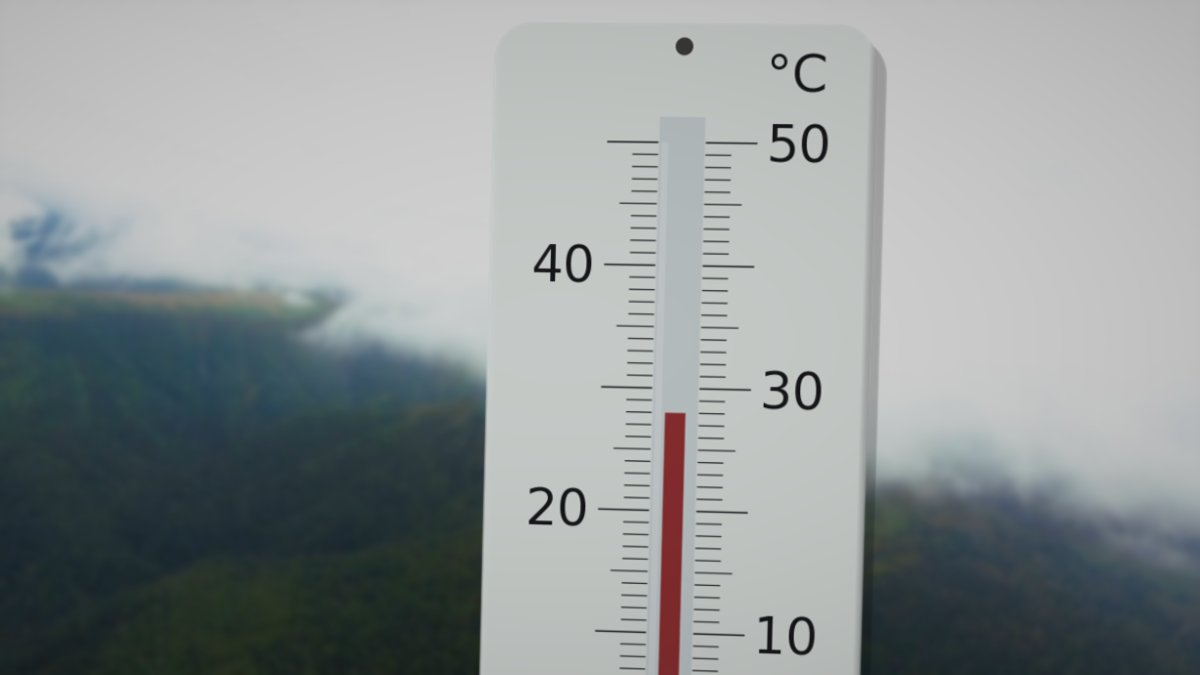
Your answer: 28°C
